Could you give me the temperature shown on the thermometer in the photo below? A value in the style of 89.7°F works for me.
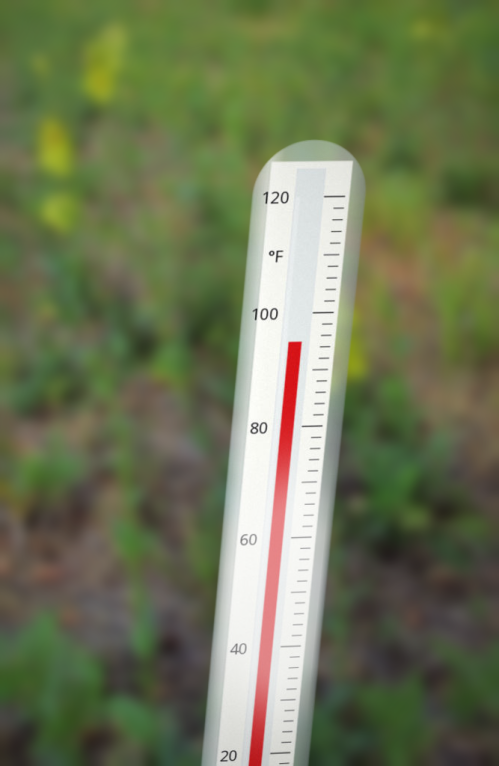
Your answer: 95°F
